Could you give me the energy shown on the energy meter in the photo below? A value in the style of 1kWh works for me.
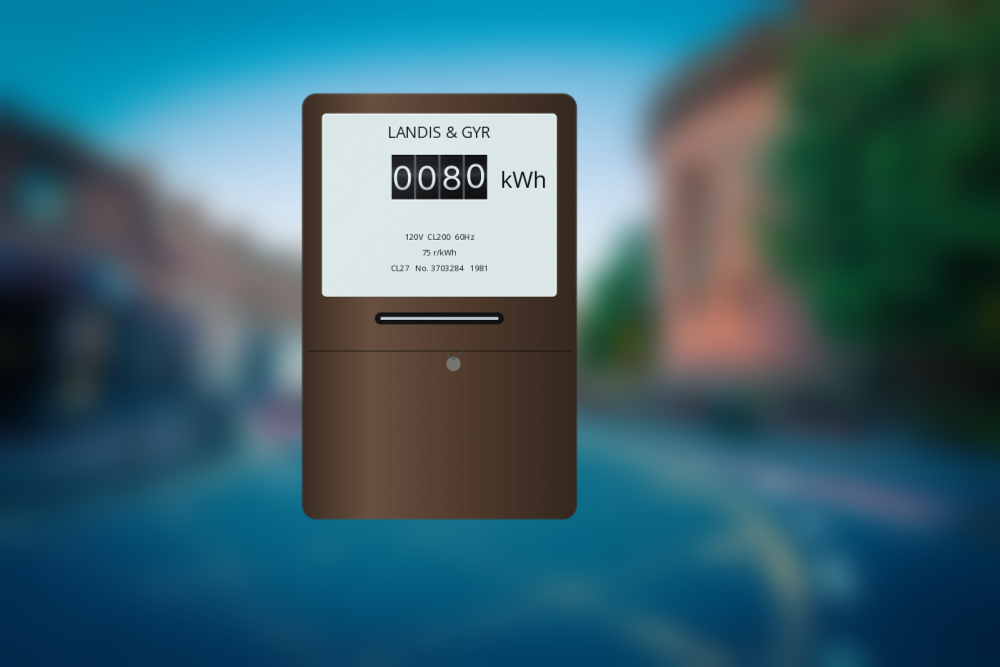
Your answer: 80kWh
